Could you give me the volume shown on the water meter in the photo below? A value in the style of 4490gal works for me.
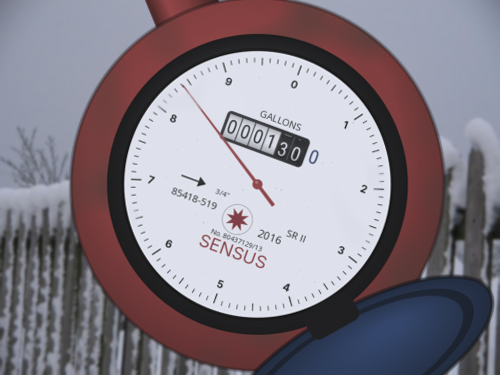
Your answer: 1298.4gal
